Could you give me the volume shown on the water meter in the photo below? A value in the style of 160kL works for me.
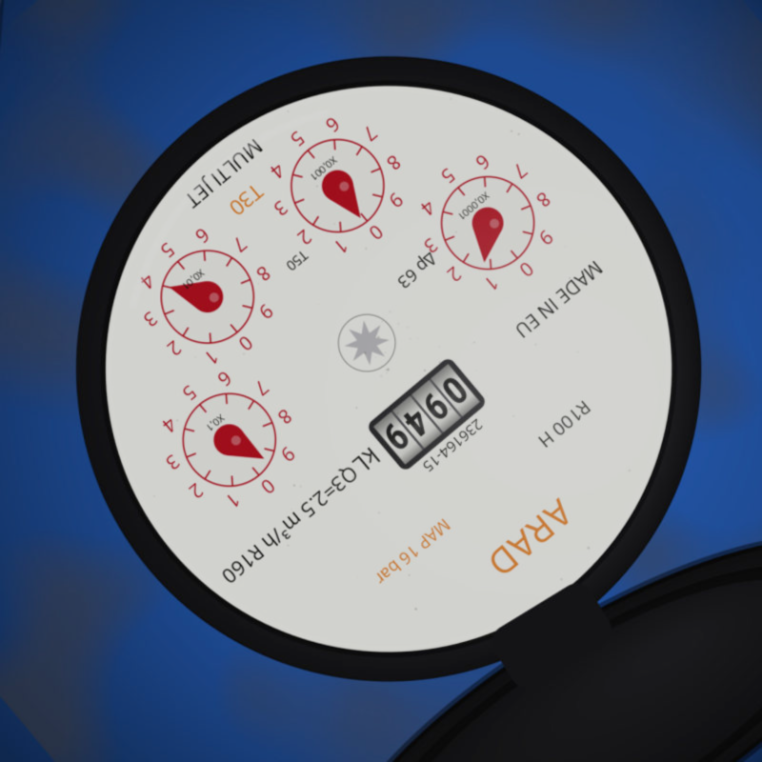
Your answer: 948.9401kL
